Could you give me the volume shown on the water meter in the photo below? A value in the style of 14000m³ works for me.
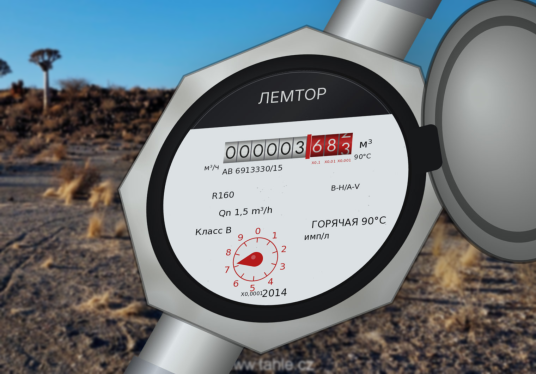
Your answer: 3.6827m³
